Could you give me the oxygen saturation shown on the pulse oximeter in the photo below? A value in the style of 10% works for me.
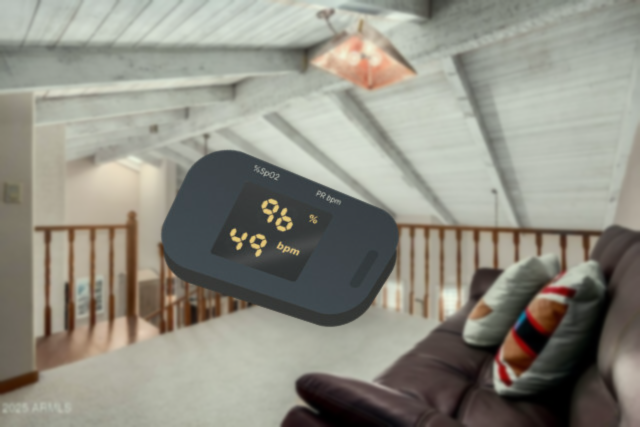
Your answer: 96%
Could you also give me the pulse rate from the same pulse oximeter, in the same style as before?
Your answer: 49bpm
